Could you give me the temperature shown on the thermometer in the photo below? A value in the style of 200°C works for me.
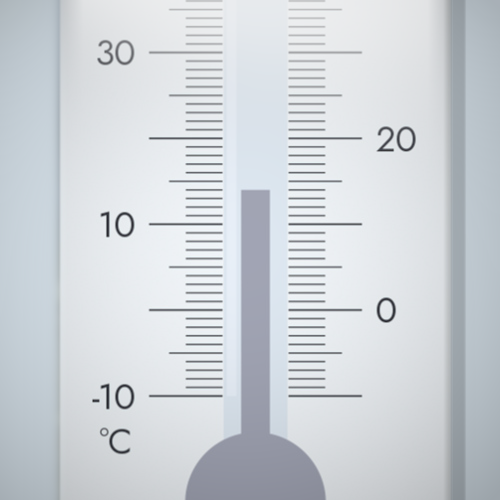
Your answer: 14°C
